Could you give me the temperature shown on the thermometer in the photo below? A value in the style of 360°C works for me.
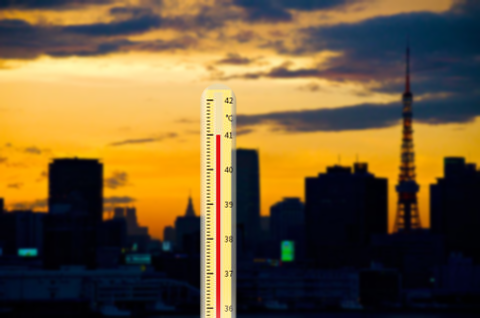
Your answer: 41°C
